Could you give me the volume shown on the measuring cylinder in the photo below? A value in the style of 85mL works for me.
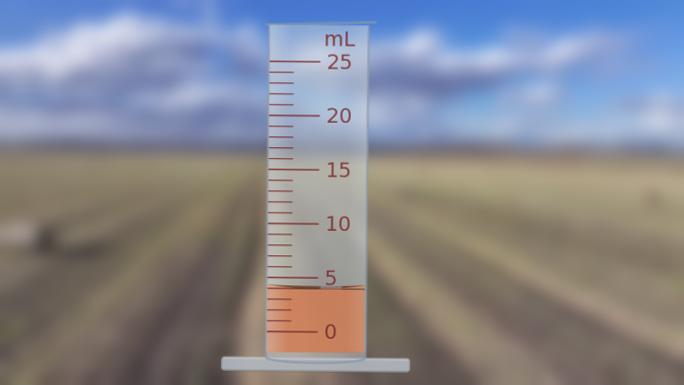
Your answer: 4mL
